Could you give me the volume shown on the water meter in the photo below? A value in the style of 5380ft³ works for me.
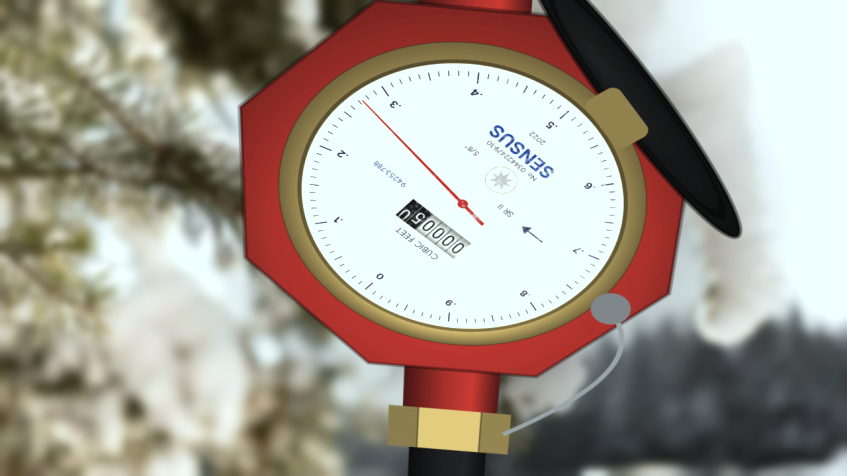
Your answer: 50.27ft³
